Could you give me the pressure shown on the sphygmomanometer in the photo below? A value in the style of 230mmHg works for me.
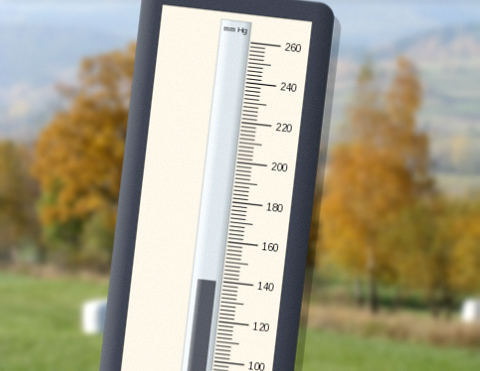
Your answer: 140mmHg
